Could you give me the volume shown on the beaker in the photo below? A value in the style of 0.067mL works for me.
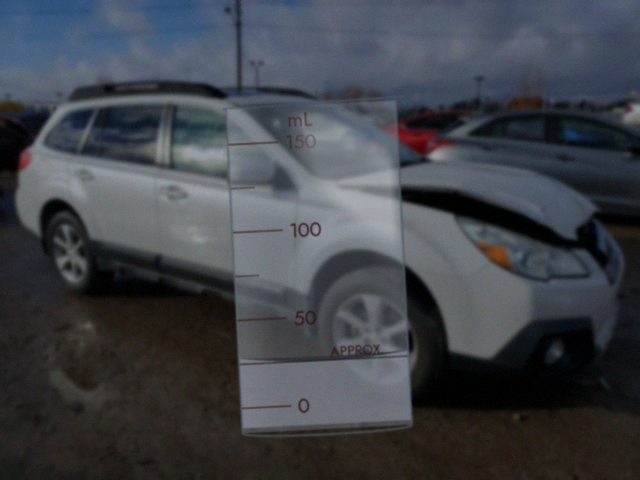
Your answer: 25mL
